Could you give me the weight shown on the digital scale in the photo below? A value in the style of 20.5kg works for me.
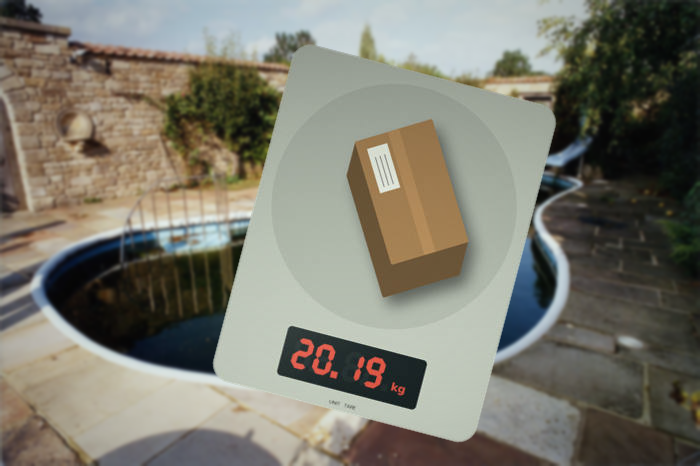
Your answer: 20.19kg
